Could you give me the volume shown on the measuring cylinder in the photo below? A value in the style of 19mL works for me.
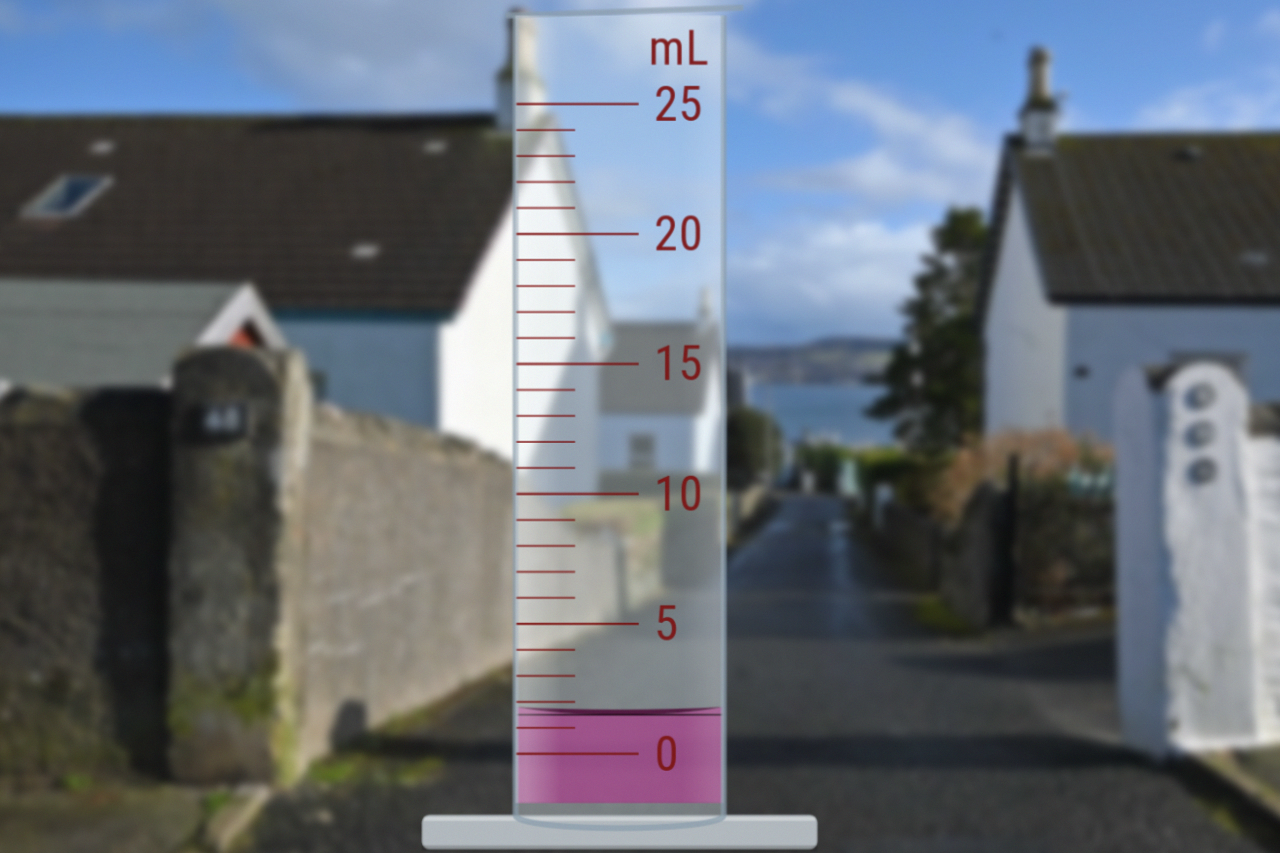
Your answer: 1.5mL
